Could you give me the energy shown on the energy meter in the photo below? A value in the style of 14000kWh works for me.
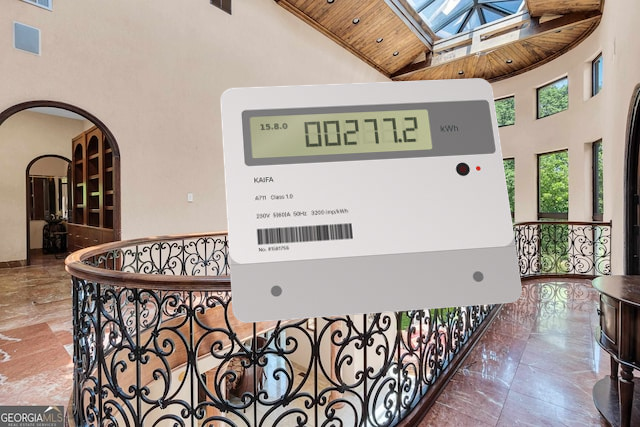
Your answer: 277.2kWh
